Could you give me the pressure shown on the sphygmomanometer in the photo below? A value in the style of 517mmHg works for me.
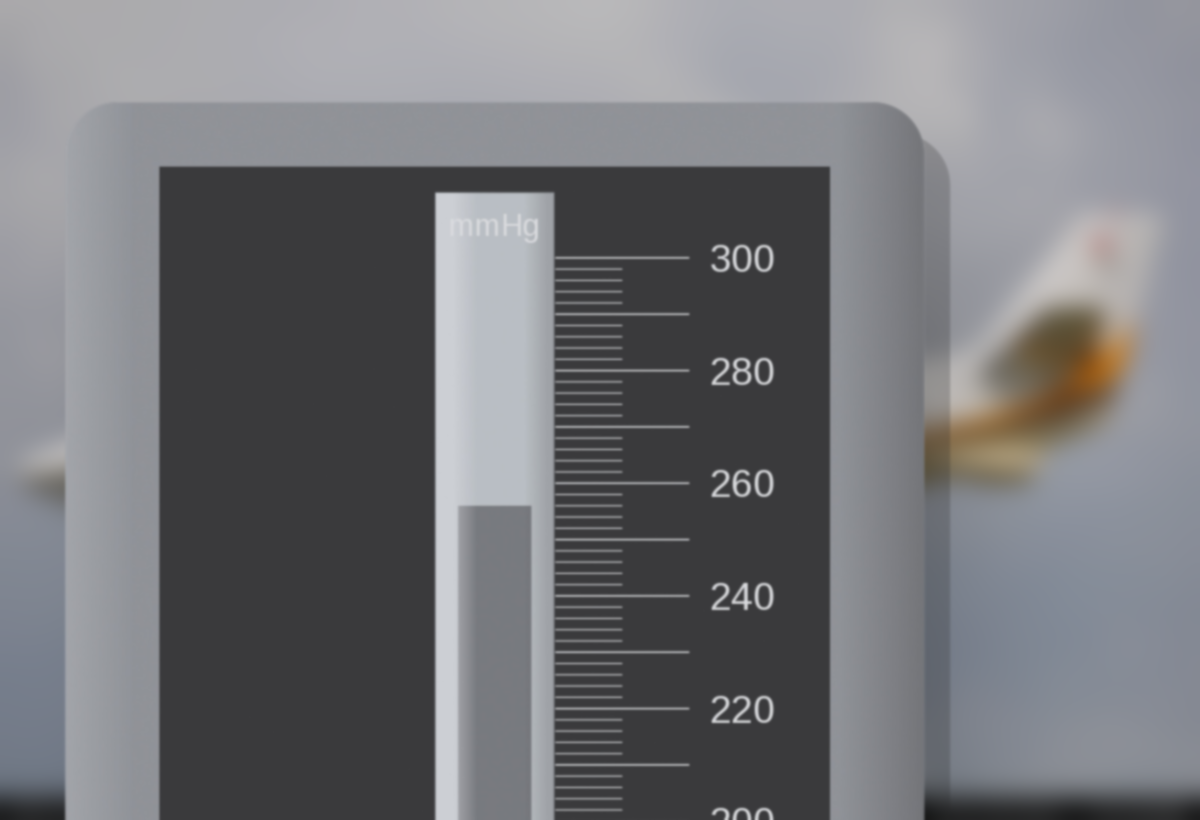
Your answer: 256mmHg
